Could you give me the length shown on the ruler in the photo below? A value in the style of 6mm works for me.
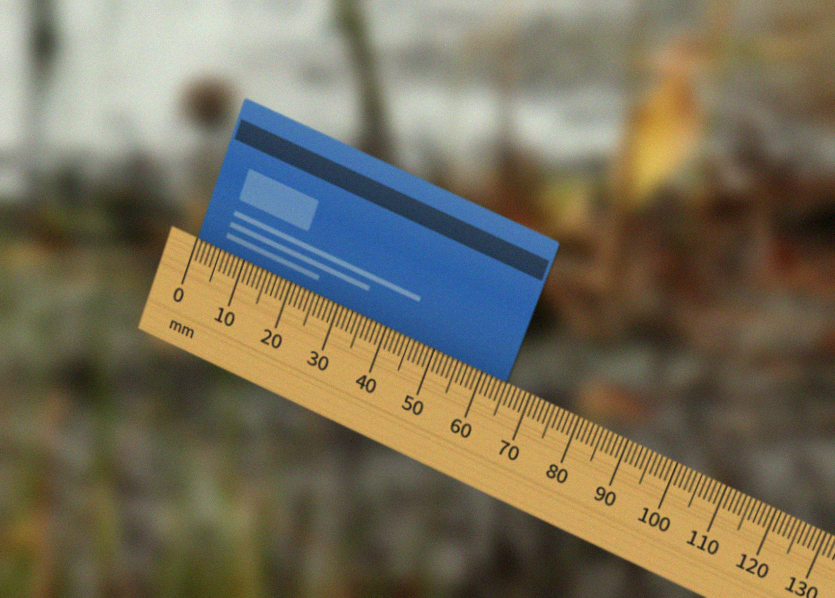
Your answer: 65mm
